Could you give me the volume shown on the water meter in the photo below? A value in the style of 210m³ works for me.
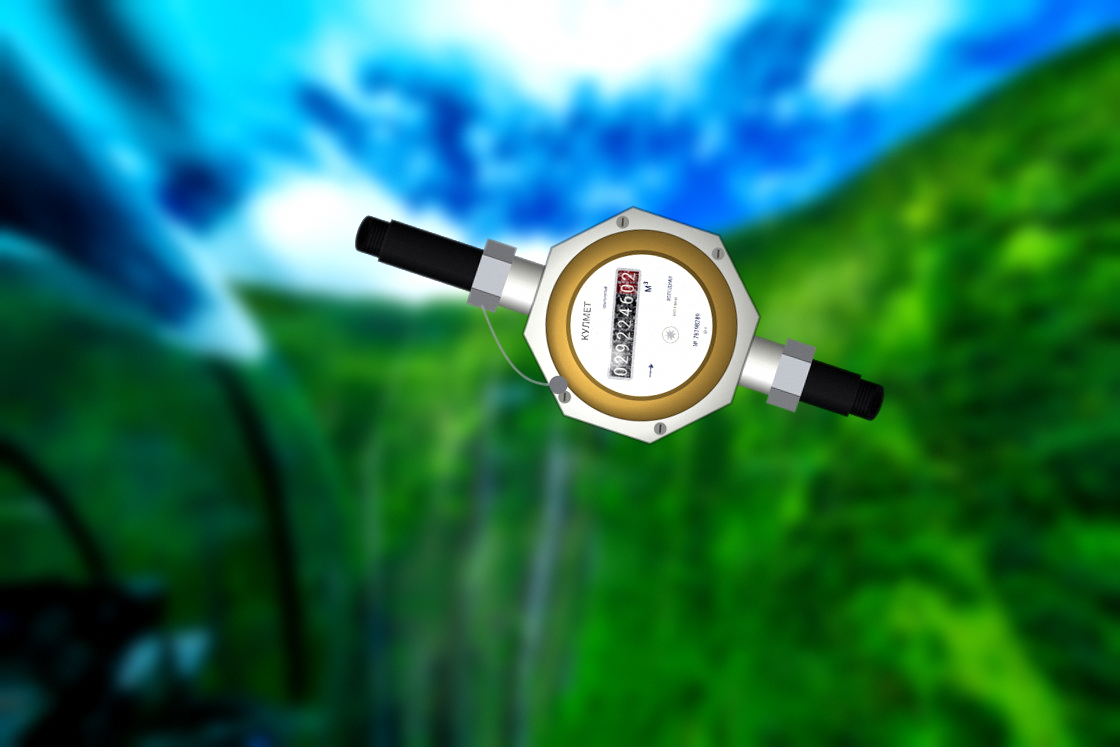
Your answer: 292246.02m³
